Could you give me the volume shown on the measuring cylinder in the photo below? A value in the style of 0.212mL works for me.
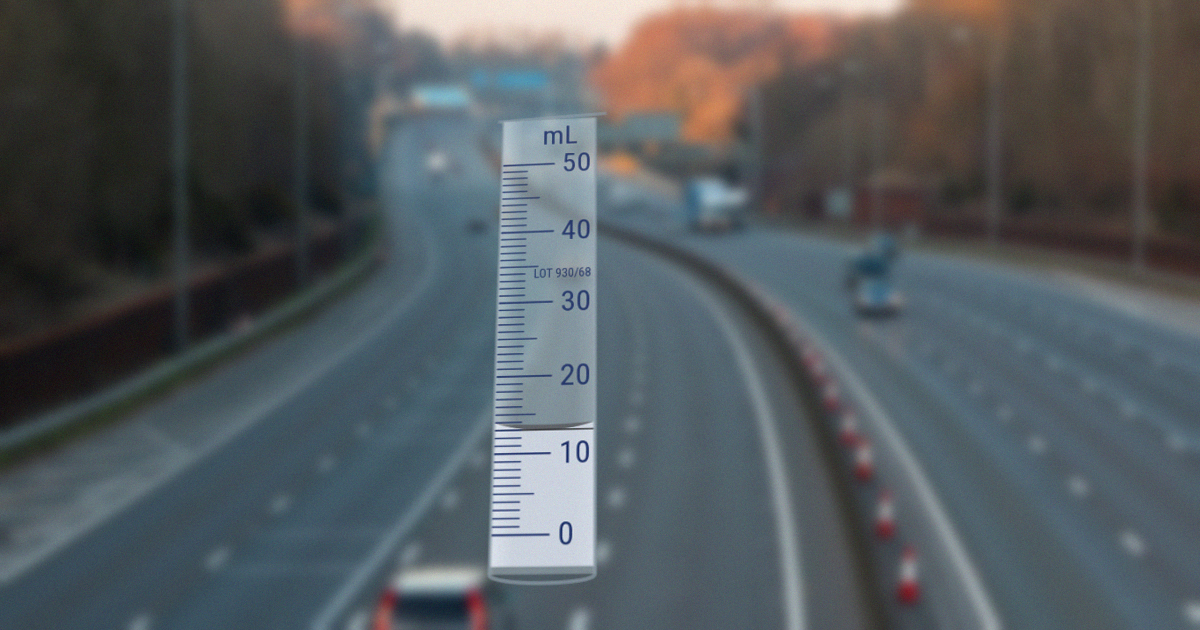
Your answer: 13mL
